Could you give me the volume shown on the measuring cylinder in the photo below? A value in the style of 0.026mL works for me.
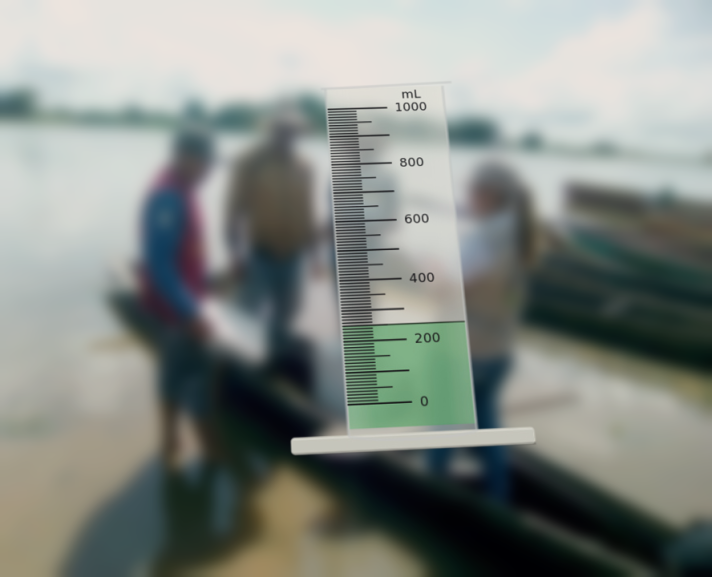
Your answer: 250mL
